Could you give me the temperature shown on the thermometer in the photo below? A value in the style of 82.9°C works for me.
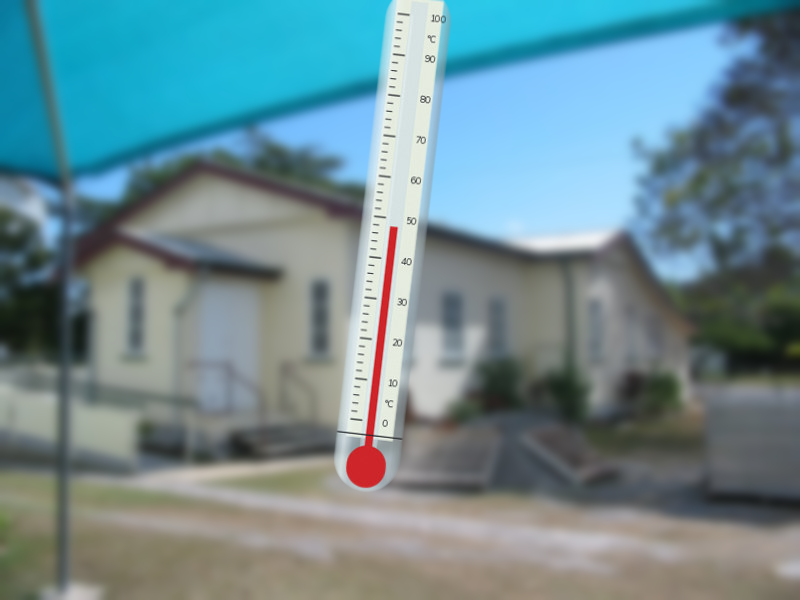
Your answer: 48°C
